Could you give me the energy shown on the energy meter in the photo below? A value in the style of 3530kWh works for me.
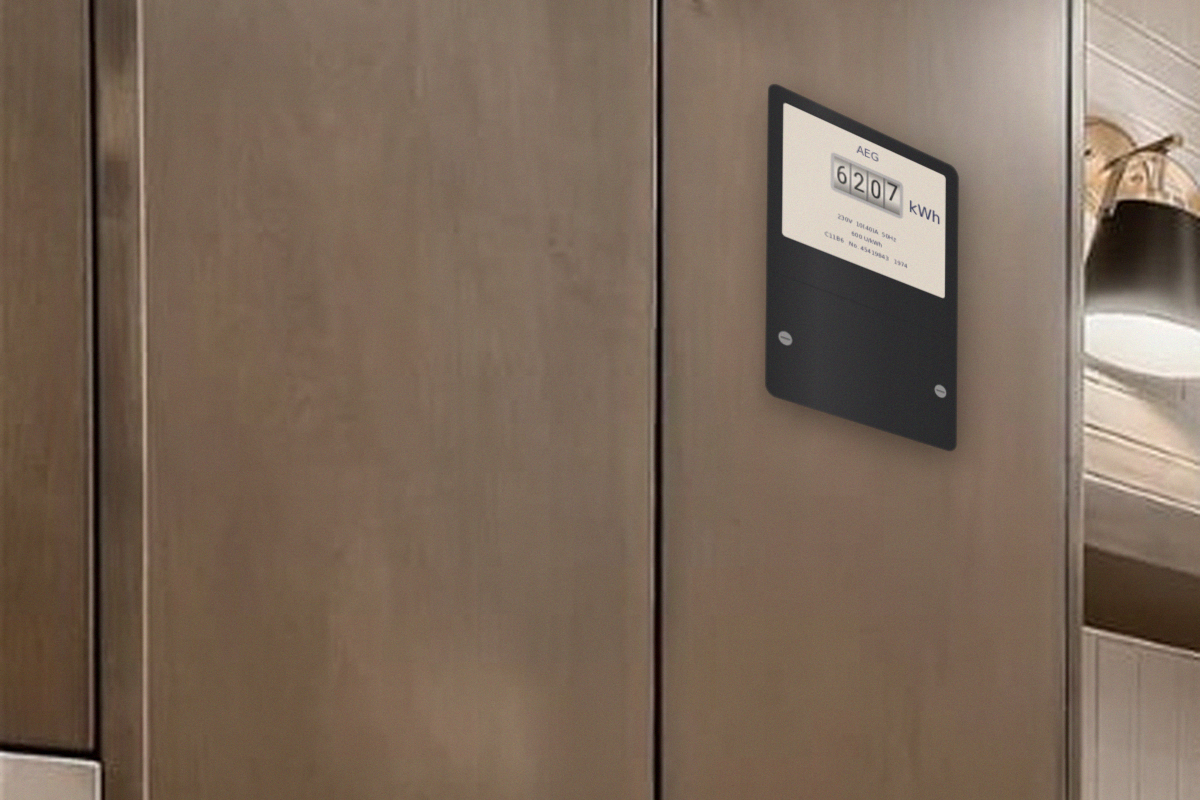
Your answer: 6207kWh
